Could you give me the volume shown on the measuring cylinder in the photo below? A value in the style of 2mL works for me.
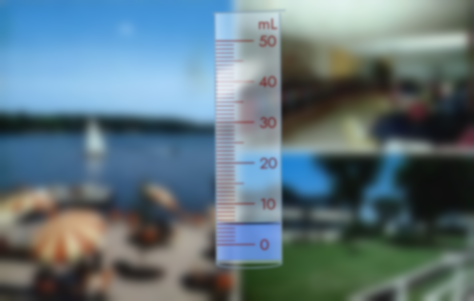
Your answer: 5mL
